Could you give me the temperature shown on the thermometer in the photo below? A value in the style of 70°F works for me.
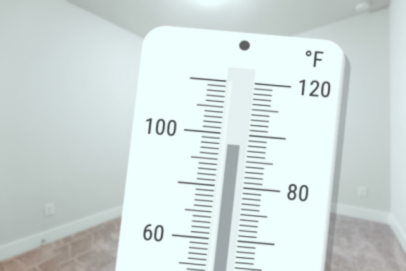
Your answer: 96°F
